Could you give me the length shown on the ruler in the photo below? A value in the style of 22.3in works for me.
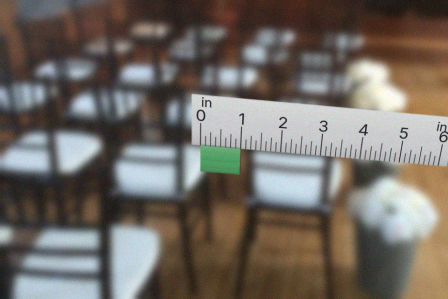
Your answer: 1in
